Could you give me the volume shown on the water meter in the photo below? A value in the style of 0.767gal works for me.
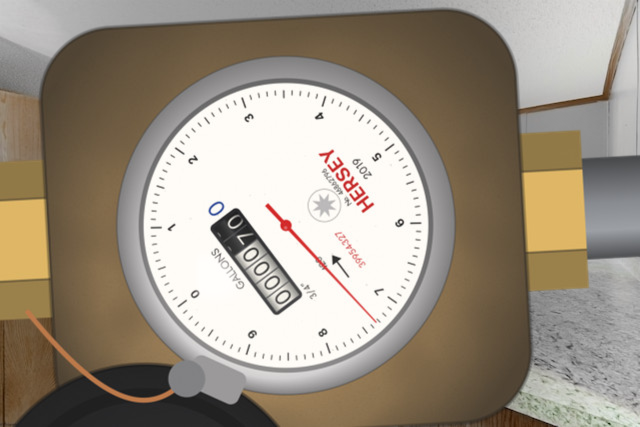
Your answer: 697.3gal
